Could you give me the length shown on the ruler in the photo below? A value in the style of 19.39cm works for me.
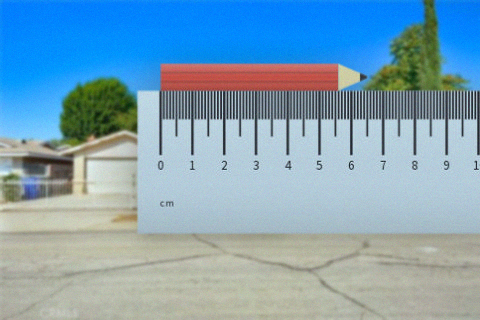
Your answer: 6.5cm
